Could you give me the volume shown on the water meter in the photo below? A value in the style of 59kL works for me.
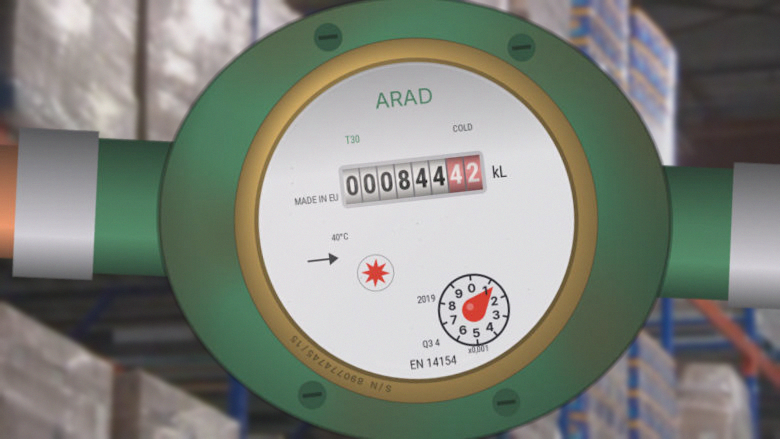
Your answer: 844.421kL
